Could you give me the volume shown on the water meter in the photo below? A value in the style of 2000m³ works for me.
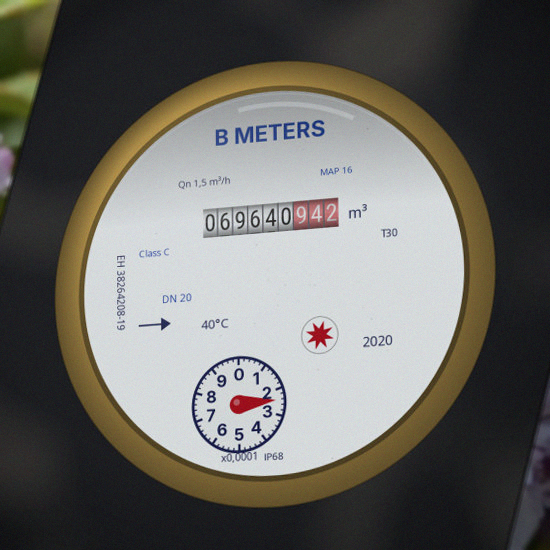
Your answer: 69640.9422m³
